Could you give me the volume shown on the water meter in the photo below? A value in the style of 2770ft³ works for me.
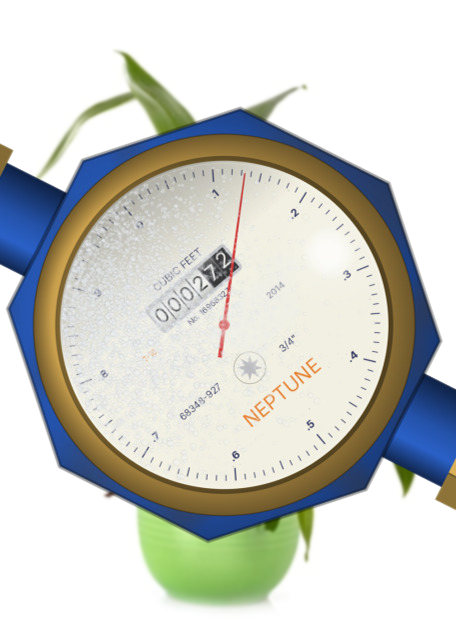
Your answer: 272.13ft³
